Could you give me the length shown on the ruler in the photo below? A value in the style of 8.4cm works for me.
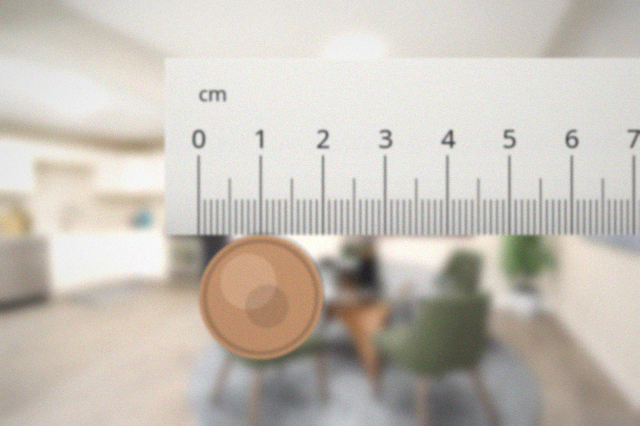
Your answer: 2cm
